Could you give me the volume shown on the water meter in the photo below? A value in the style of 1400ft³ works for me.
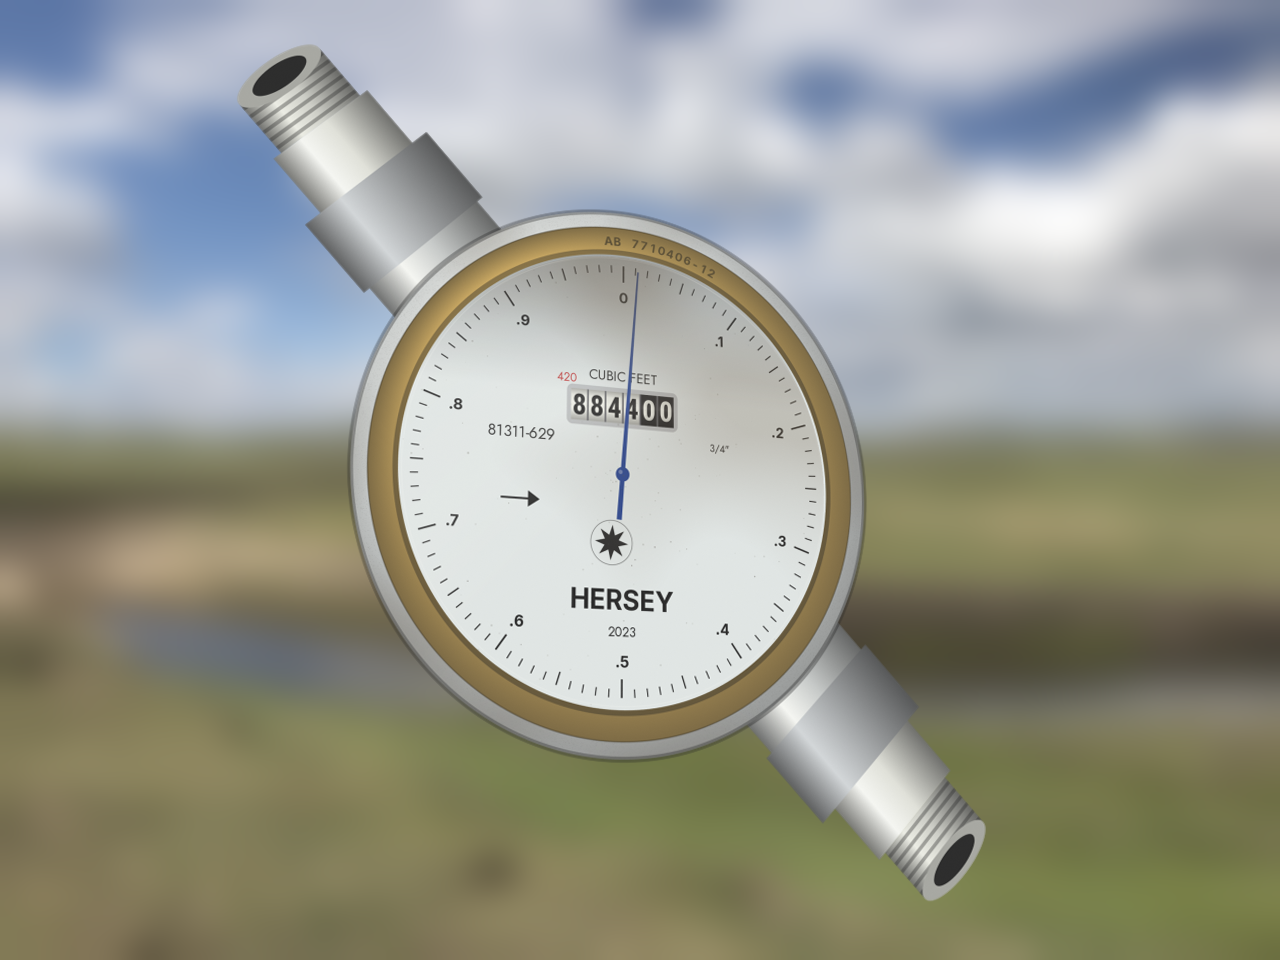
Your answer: 884400.01ft³
